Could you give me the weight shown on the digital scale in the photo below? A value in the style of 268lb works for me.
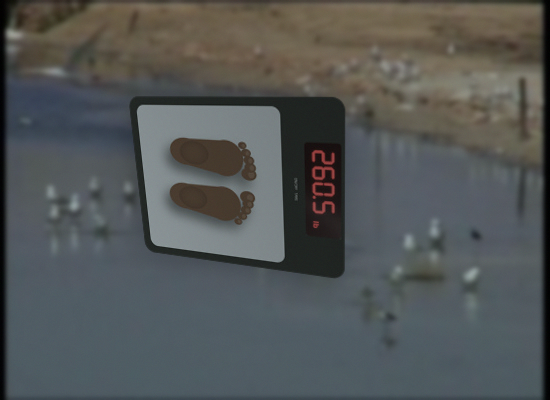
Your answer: 260.5lb
